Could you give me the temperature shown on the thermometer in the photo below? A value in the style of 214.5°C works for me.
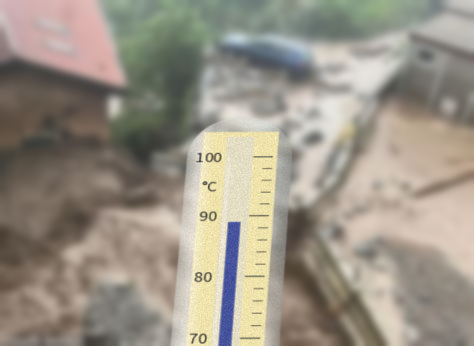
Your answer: 89°C
